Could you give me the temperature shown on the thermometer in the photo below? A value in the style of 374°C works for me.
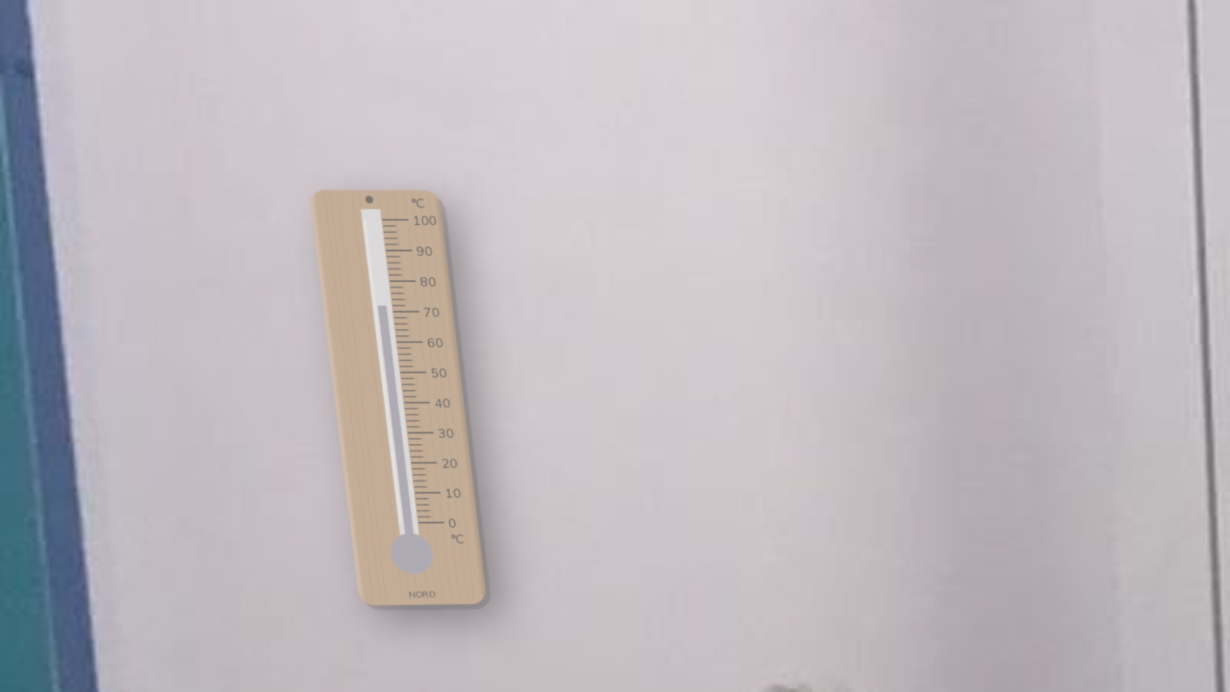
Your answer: 72°C
